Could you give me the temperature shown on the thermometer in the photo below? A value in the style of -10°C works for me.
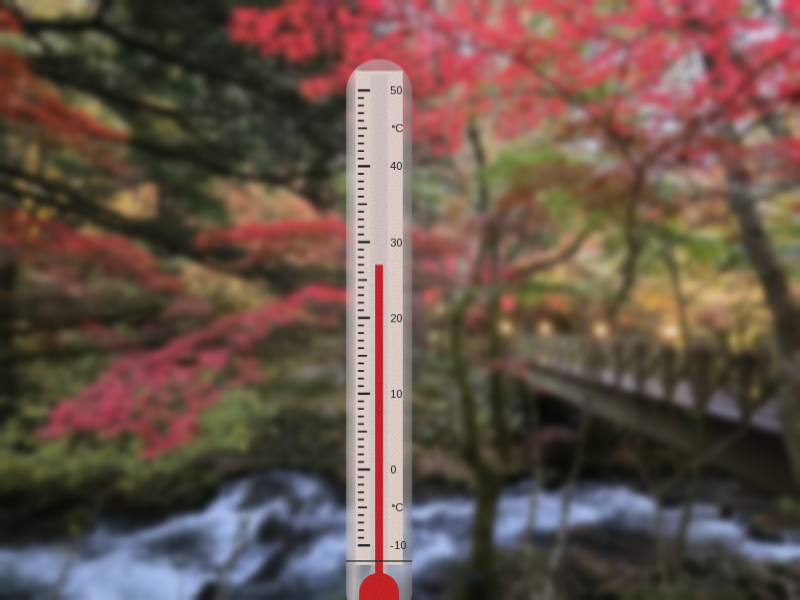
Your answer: 27°C
